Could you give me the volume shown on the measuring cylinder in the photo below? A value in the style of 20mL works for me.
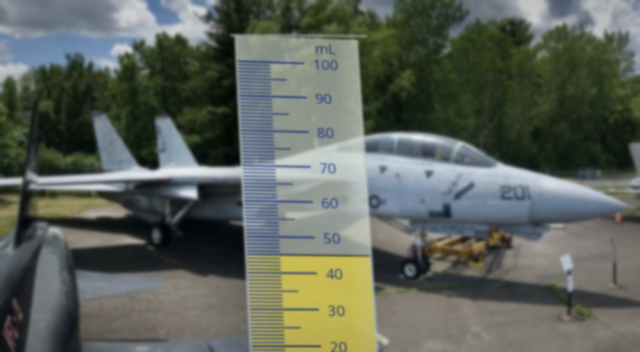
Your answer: 45mL
